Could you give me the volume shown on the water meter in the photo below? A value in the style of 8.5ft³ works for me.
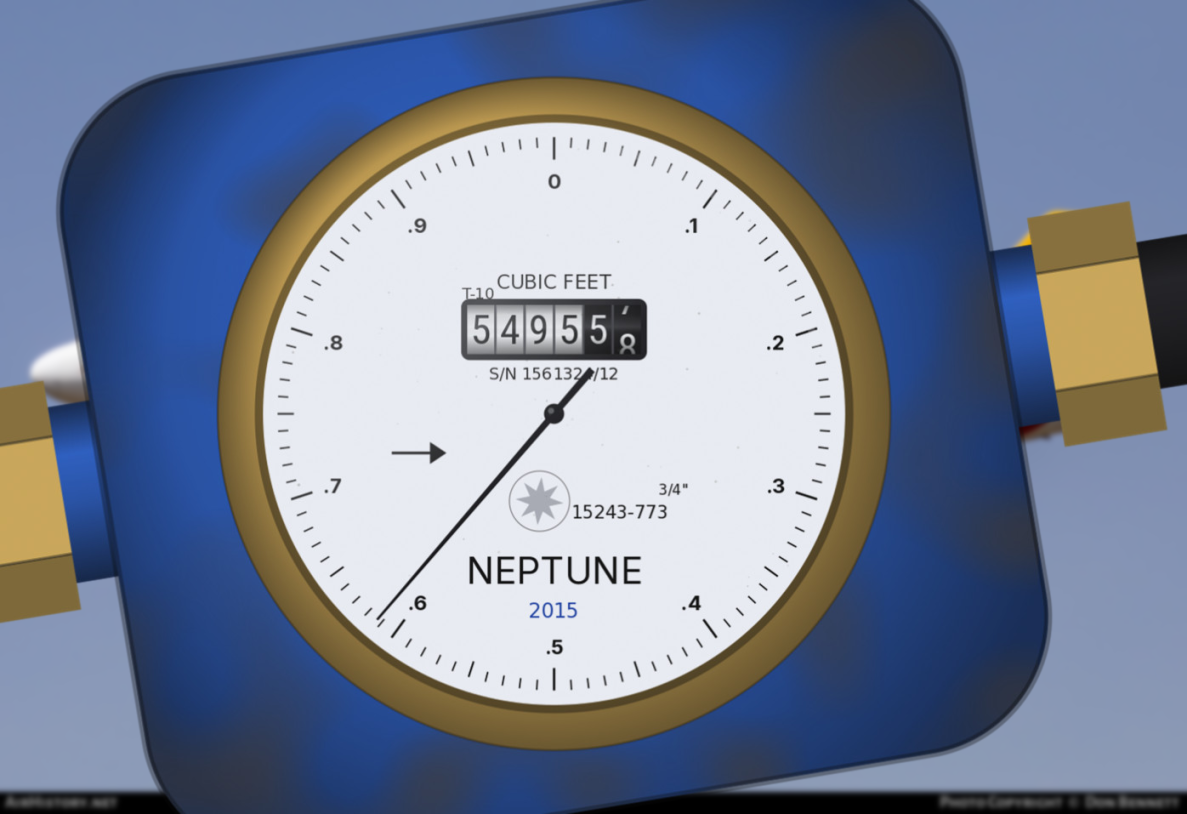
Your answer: 549557.61ft³
